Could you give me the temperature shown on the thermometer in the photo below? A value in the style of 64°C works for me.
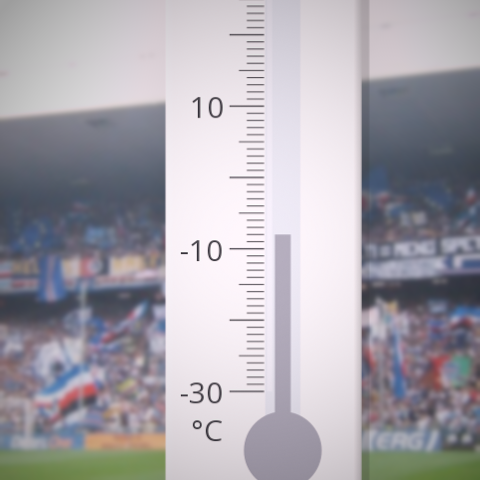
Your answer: -8°C
